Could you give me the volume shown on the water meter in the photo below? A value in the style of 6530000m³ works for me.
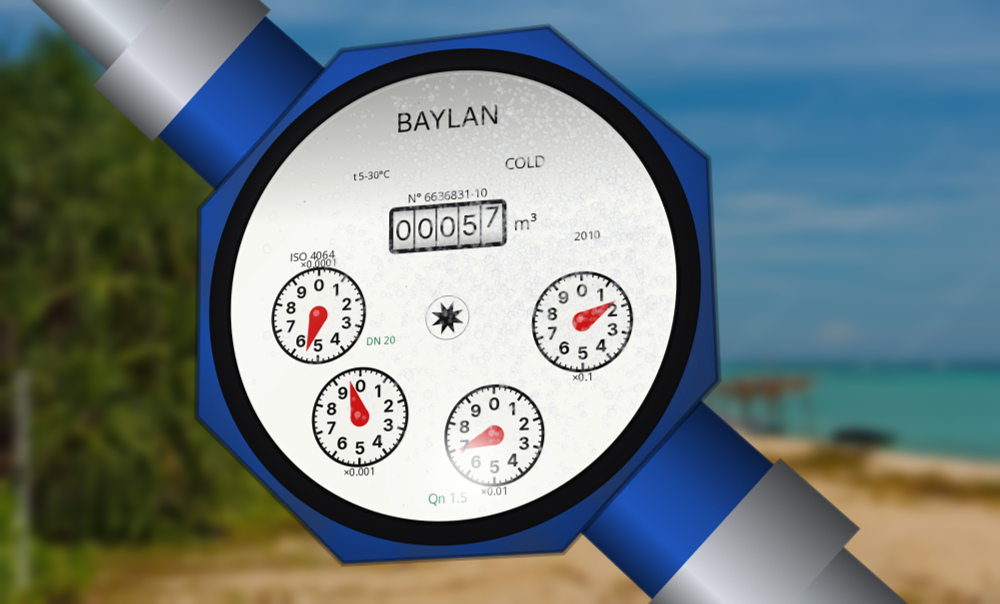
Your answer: 57.1695m³
